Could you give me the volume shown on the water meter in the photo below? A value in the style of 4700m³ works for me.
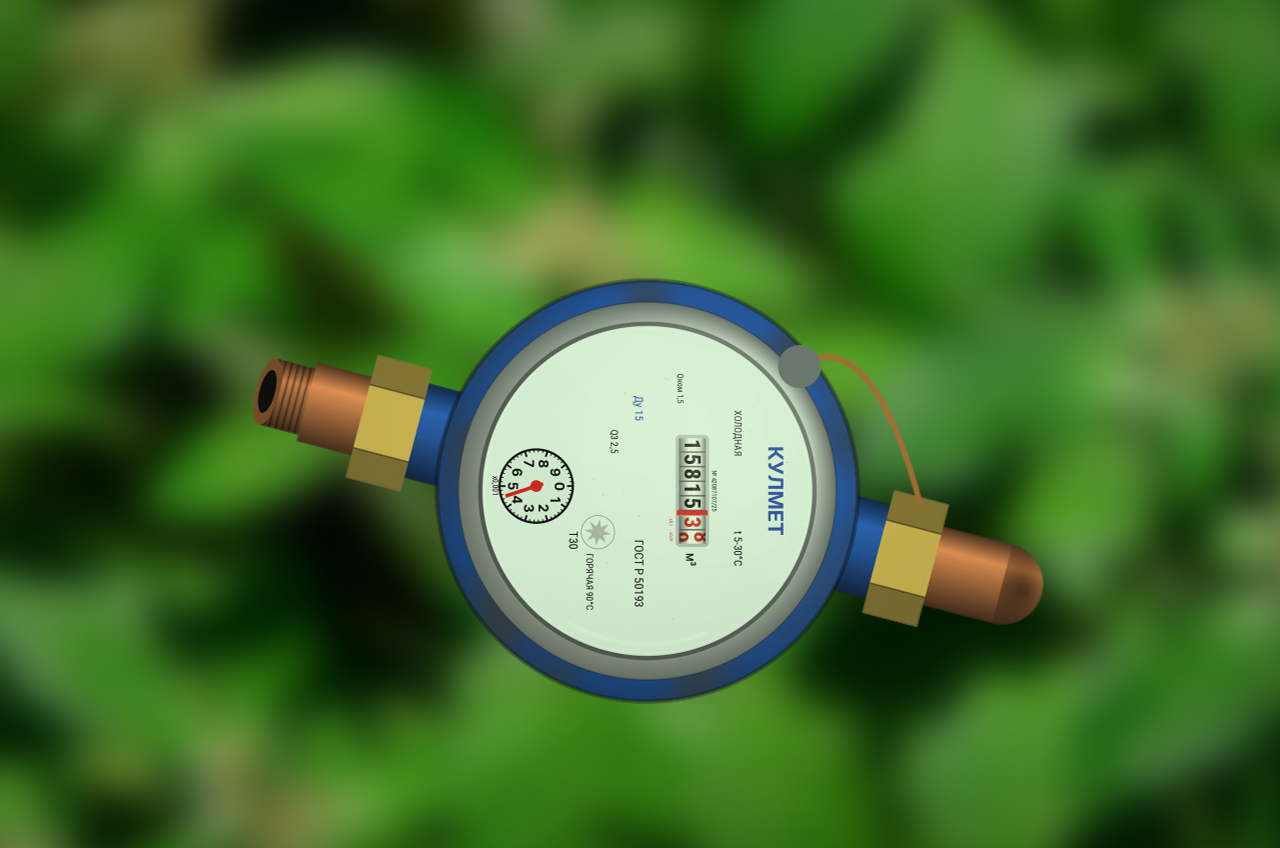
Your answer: 15815.384m³
